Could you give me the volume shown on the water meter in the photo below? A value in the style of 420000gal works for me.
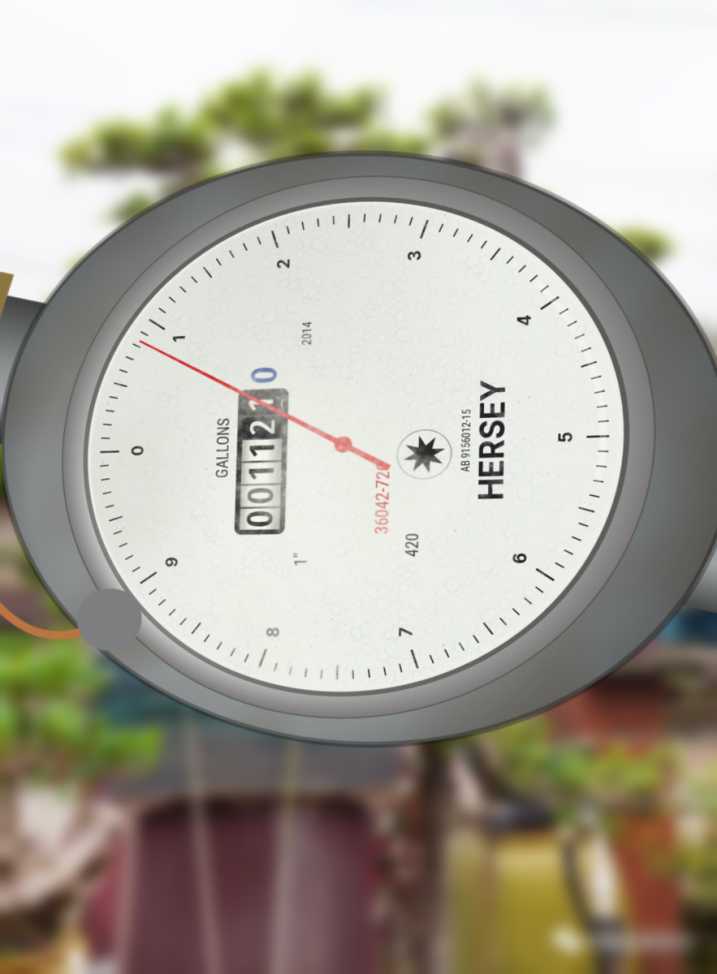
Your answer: 11210.8gal
